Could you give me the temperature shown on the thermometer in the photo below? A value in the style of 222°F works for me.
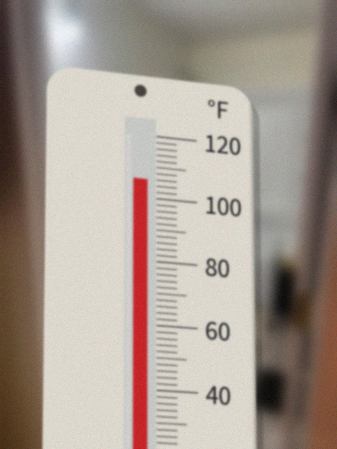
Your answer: 106°F
